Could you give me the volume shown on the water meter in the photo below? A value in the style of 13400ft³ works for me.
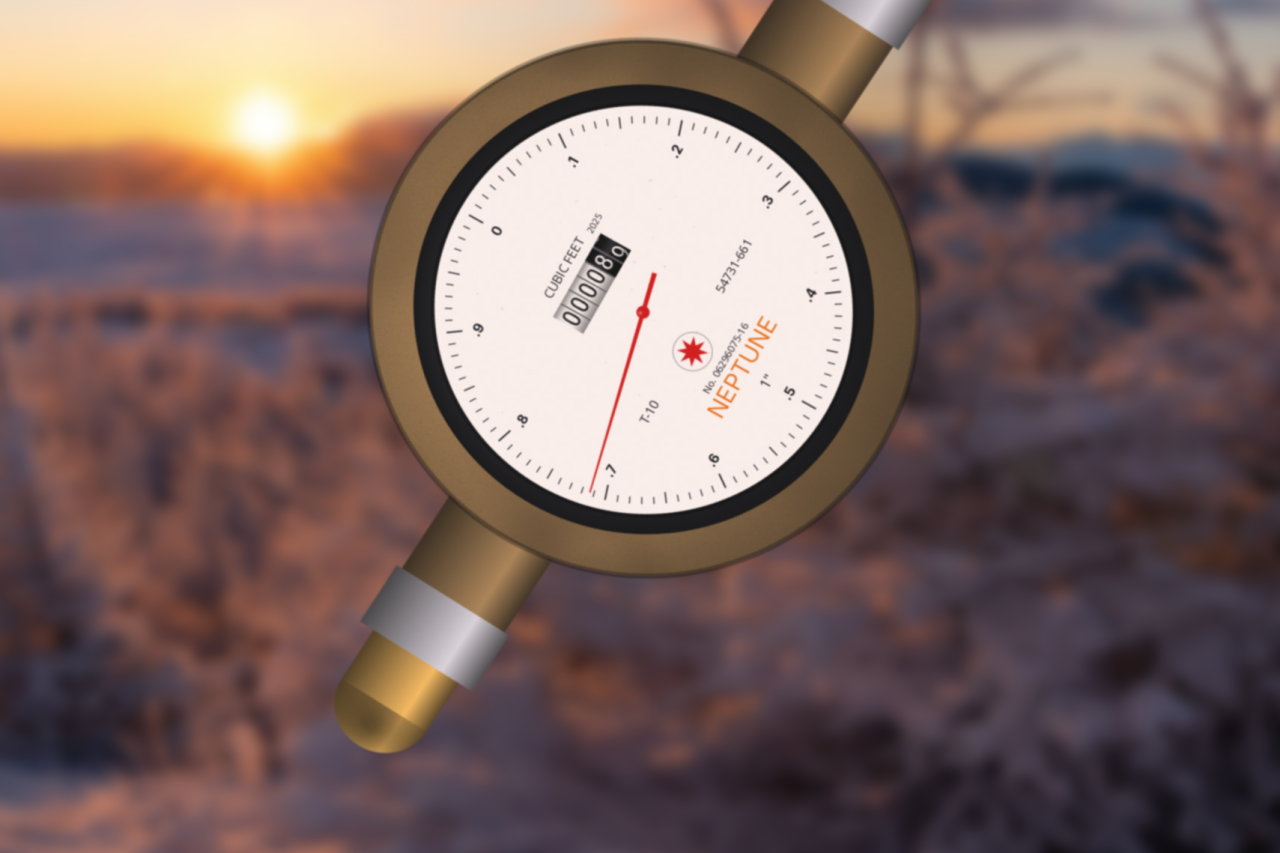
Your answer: 88.71ft³
